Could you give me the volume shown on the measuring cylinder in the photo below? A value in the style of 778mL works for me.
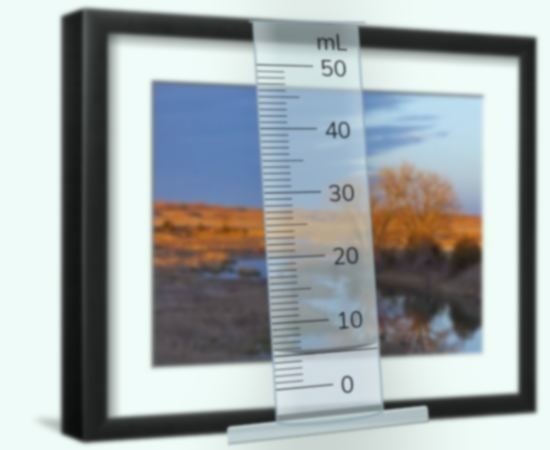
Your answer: 5mL
